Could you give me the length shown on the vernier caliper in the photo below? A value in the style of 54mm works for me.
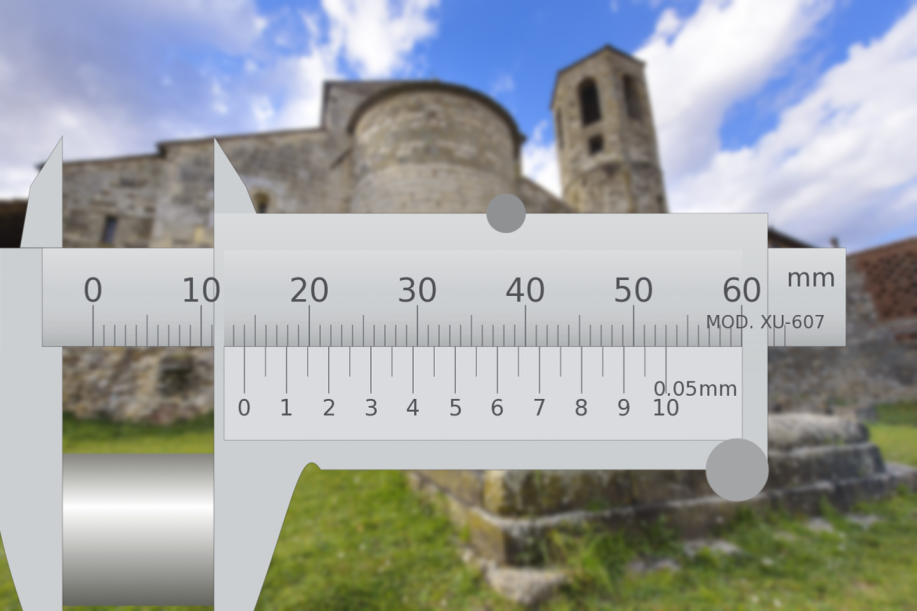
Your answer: 14.0mm
